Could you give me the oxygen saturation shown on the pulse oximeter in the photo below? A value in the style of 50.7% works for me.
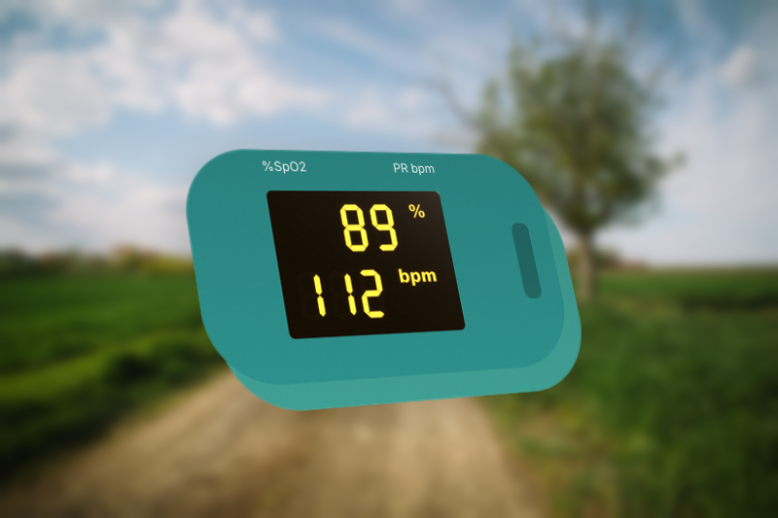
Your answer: 89%
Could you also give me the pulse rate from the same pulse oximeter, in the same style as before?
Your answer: 112bpm
